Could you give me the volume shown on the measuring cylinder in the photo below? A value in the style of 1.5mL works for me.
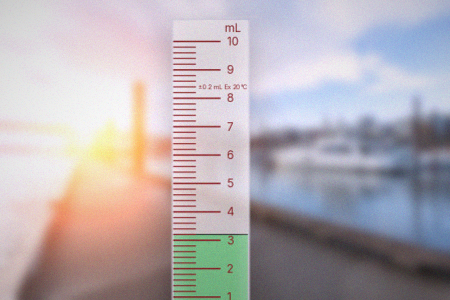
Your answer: 3.2mL
